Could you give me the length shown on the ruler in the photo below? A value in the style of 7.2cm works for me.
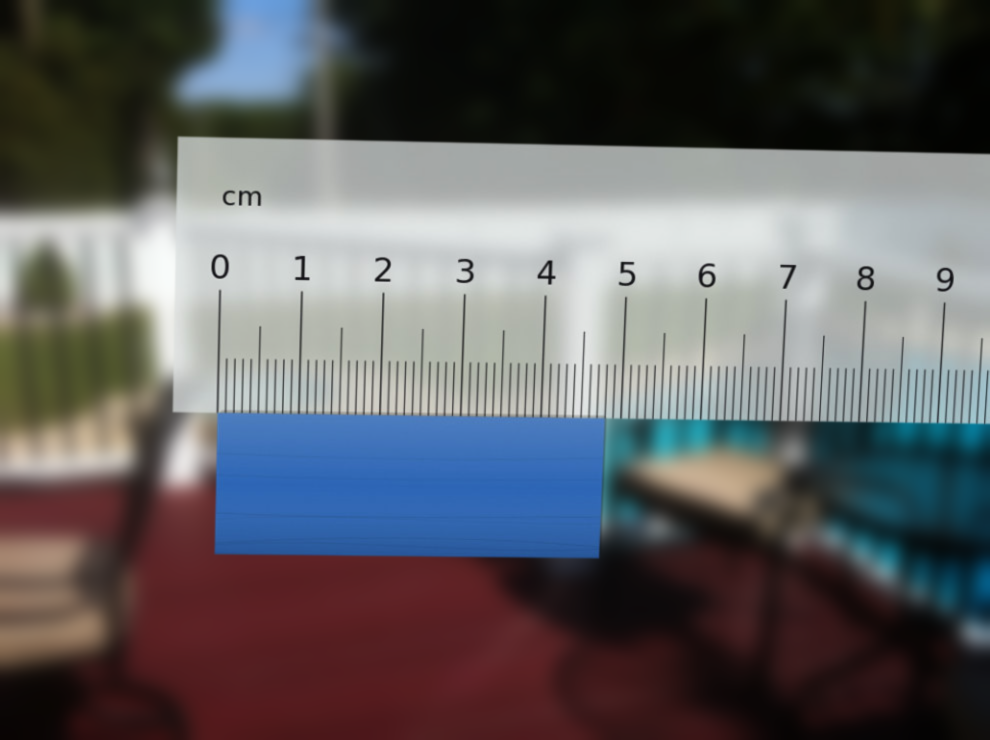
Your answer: 4.8cm
